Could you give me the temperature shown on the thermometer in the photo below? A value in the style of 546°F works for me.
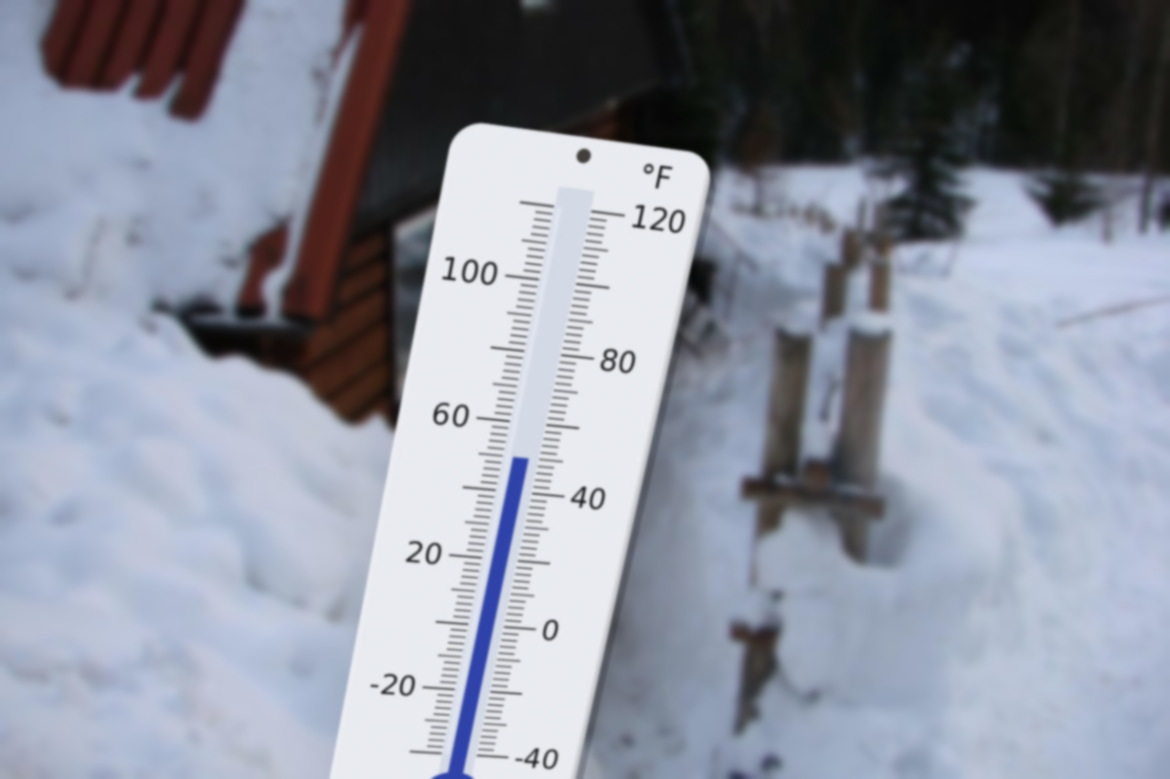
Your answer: 50°F
